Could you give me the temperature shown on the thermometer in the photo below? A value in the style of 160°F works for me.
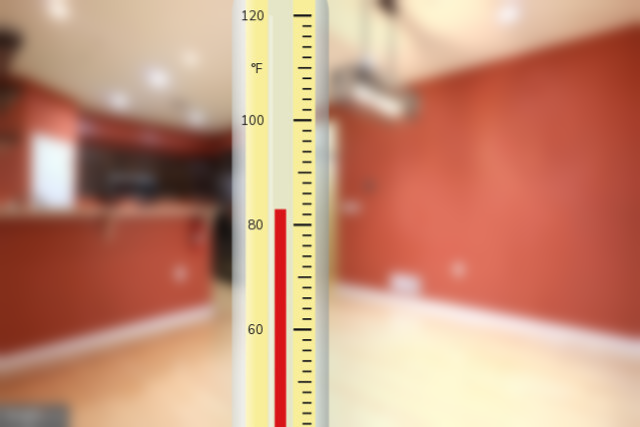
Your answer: 83°F
